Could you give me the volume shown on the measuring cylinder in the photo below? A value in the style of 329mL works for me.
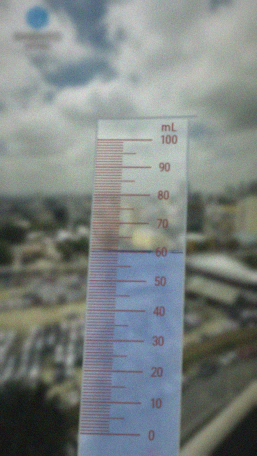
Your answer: 60mL
